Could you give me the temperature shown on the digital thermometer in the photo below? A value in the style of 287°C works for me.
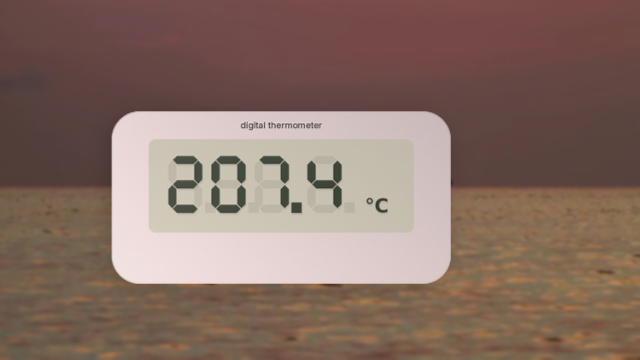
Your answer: 207.4°C
